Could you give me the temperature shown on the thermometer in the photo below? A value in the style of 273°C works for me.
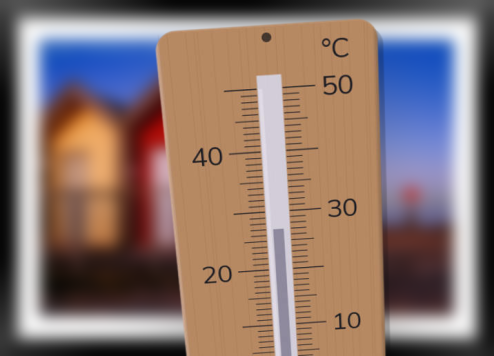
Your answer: 27°C
